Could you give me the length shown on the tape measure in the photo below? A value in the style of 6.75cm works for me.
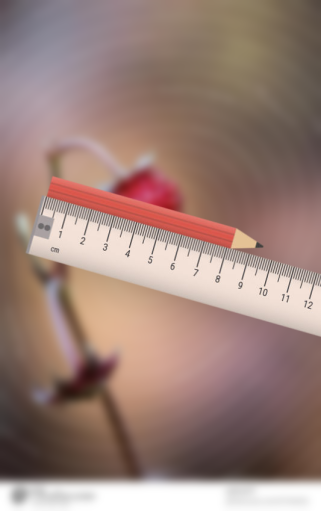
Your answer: 9.5cm
